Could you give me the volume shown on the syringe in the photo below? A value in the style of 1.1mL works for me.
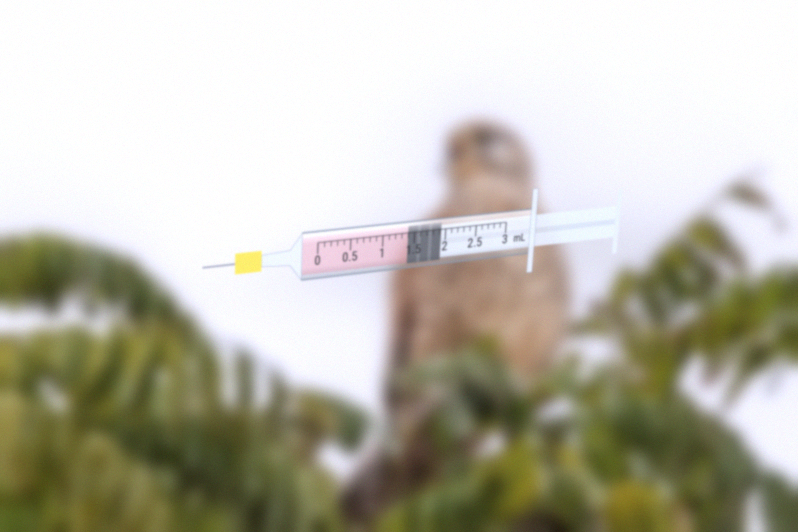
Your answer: 1.4mL
